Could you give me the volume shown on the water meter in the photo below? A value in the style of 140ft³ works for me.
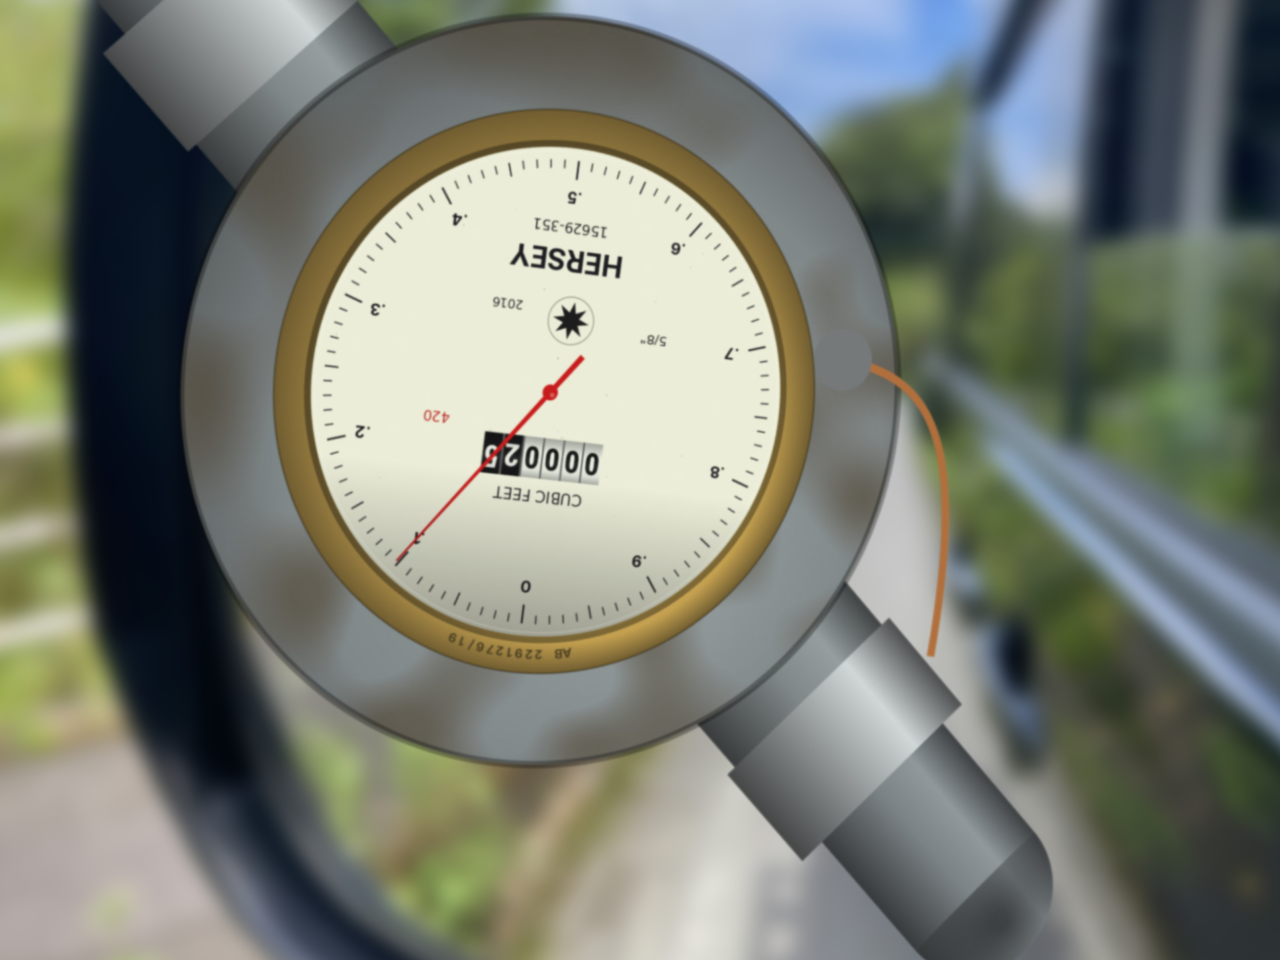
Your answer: 25.10ft³
